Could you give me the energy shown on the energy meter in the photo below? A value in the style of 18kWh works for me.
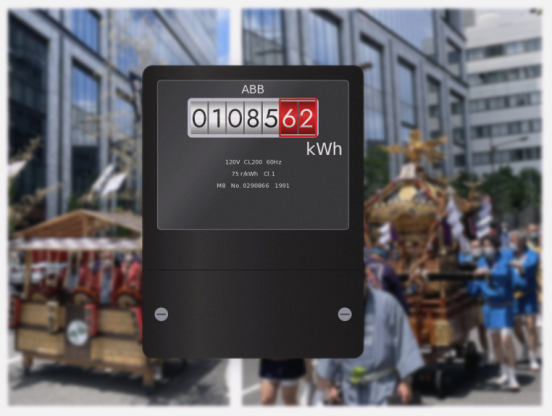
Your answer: 1085.62kWh
